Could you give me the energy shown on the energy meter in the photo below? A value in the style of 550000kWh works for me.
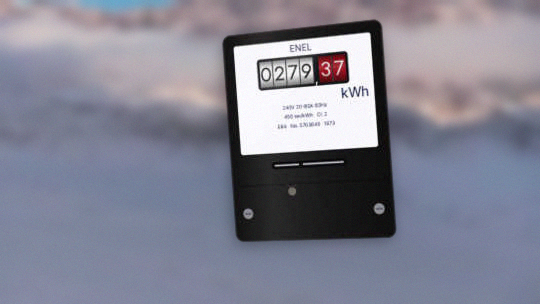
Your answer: 279.37kWh
